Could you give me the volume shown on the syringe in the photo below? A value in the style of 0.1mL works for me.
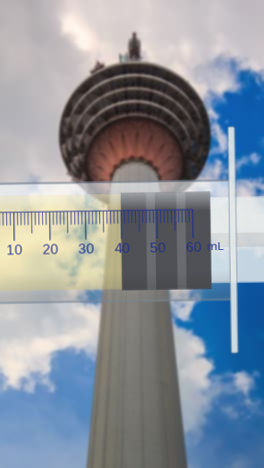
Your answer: 40mL
